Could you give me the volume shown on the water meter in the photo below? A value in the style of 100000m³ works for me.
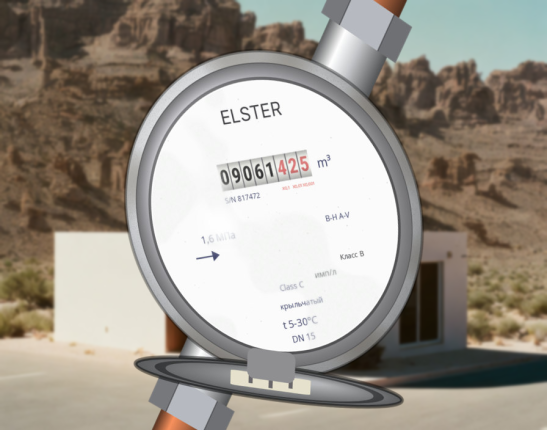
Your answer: 9061.425m³
